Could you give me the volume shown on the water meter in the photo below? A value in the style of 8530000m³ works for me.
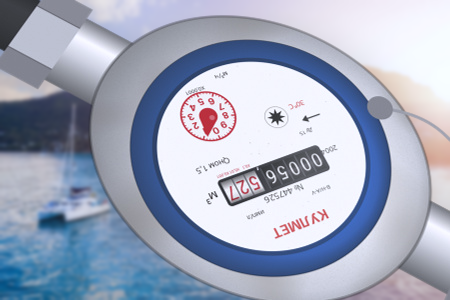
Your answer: 56.5270m³
